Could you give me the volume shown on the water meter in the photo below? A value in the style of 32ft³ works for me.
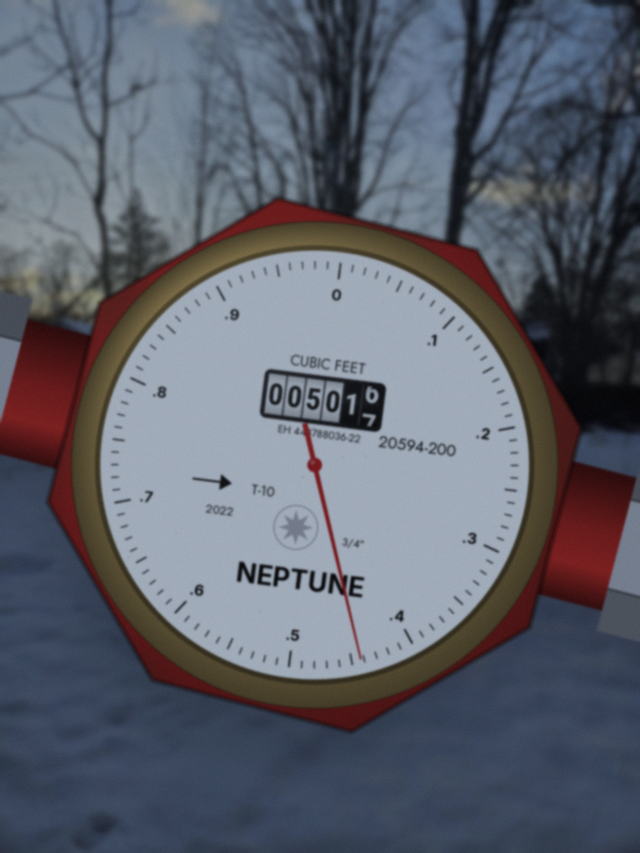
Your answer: 5016.44ft³
